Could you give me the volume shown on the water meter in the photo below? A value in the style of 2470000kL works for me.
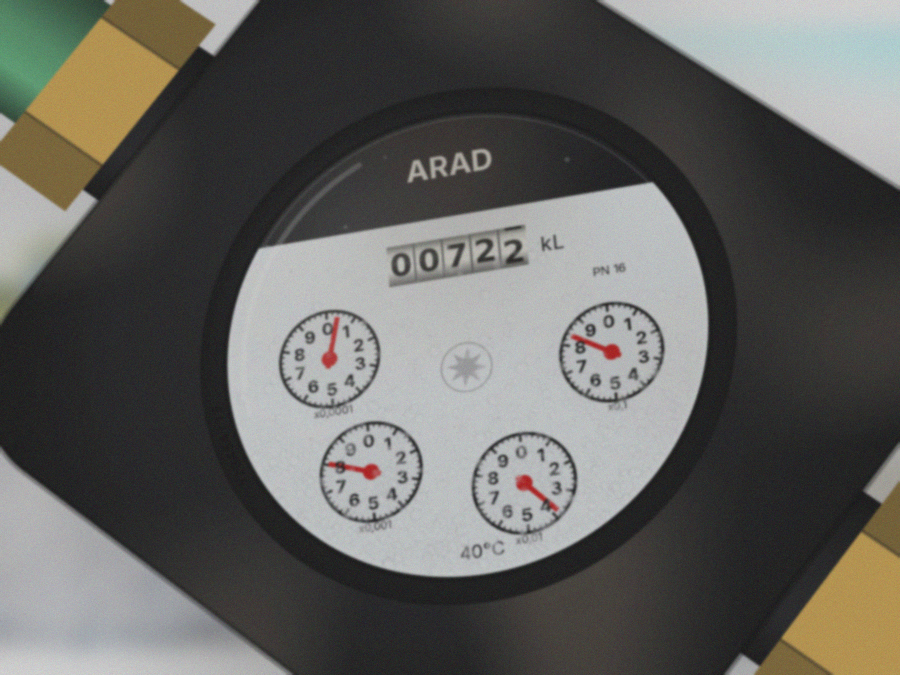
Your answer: 721.8380kL
